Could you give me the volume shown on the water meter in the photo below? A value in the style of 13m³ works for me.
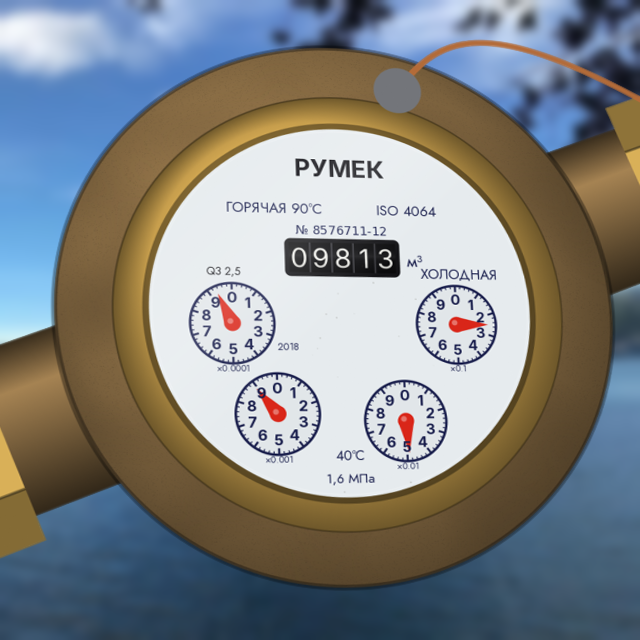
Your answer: 9813.2489m³
